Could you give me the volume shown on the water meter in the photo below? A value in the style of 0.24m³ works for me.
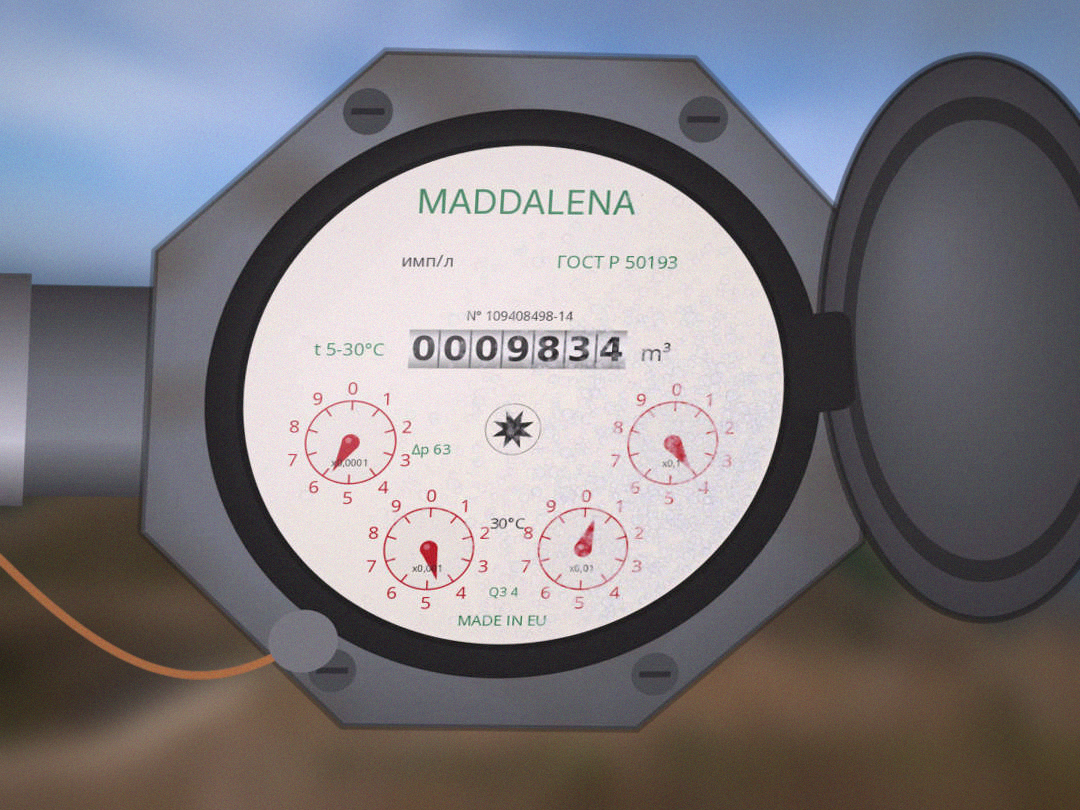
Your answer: 9834.4045m³
